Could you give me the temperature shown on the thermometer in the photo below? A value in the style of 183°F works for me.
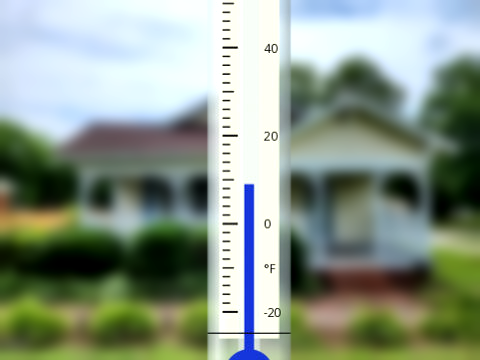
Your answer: 9°F
